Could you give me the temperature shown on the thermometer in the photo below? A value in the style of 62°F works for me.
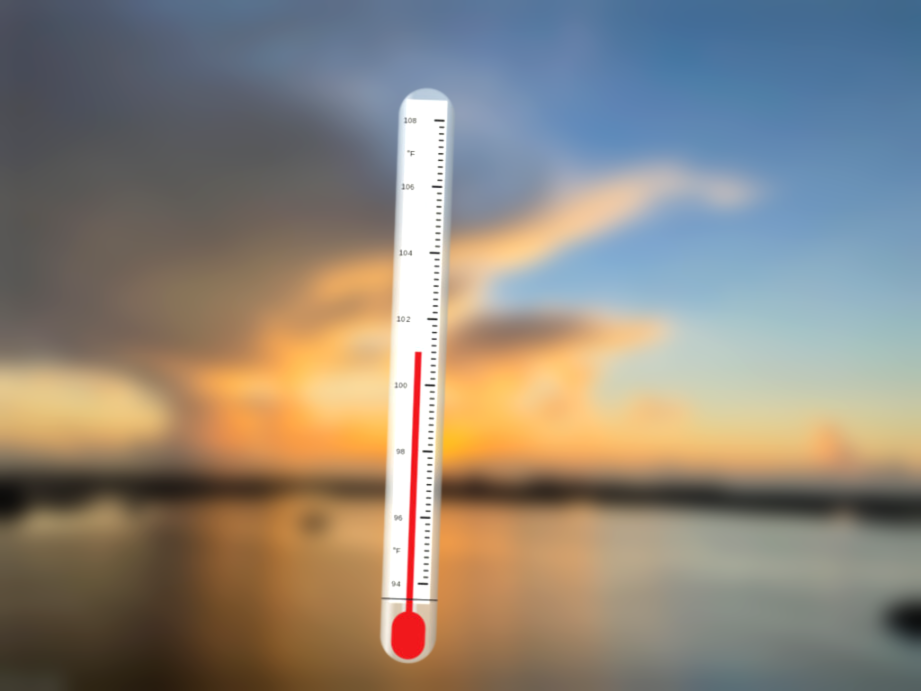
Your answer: 101°F
